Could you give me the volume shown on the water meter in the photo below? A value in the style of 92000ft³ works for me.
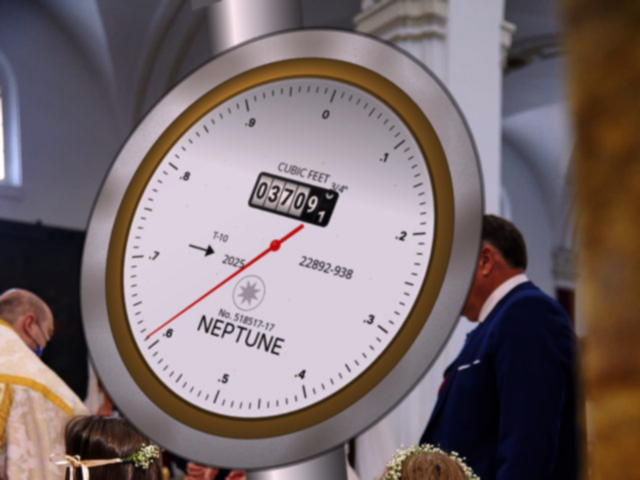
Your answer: 37090.61ft³
